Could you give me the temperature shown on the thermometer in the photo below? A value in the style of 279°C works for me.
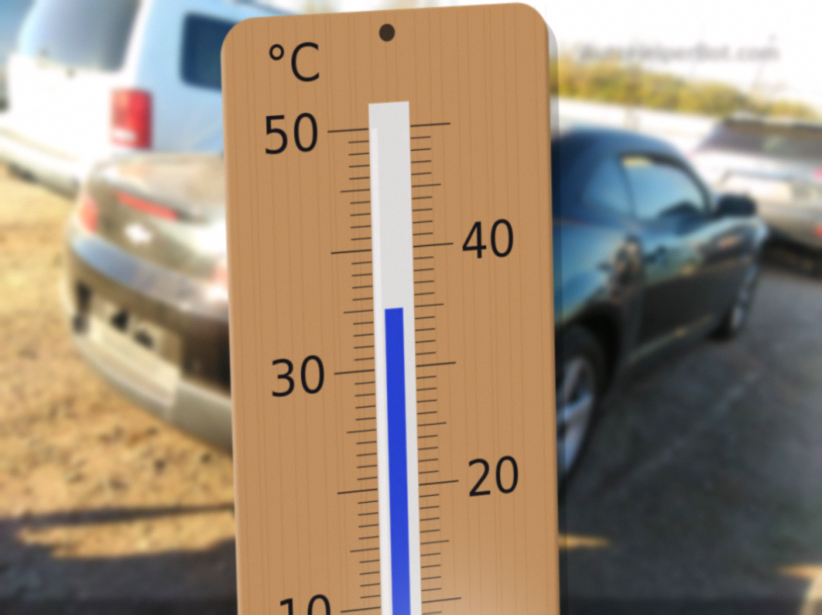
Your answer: 35°C
